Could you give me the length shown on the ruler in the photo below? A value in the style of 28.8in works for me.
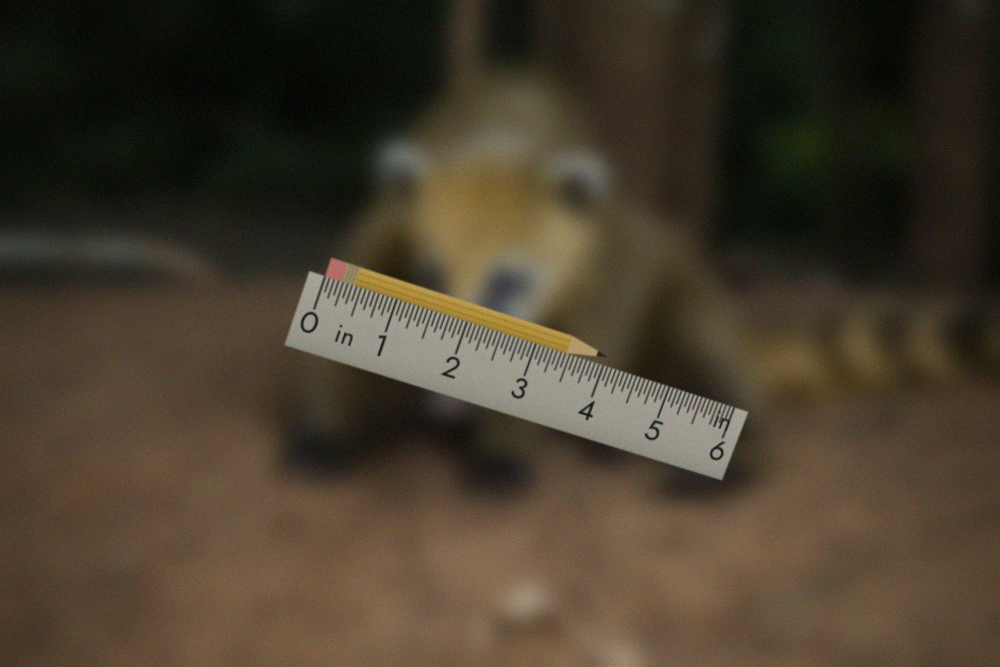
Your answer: 4in
